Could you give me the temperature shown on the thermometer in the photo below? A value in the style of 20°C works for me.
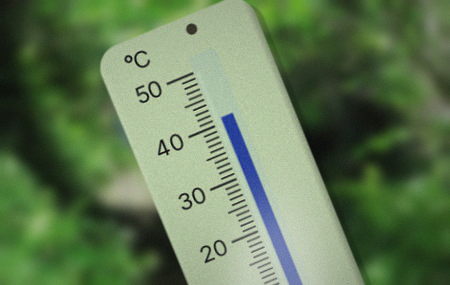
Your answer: 41°C
